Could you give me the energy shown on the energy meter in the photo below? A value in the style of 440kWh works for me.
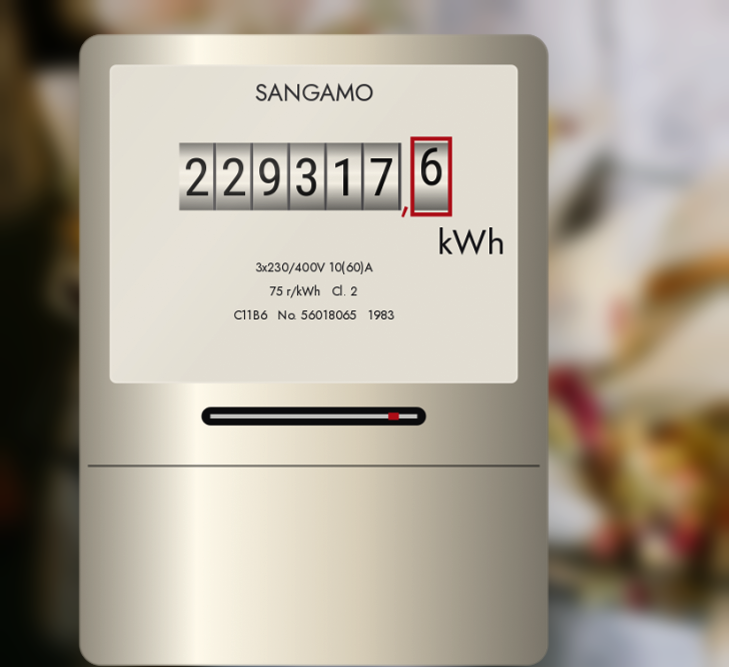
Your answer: 229317.6kWh
